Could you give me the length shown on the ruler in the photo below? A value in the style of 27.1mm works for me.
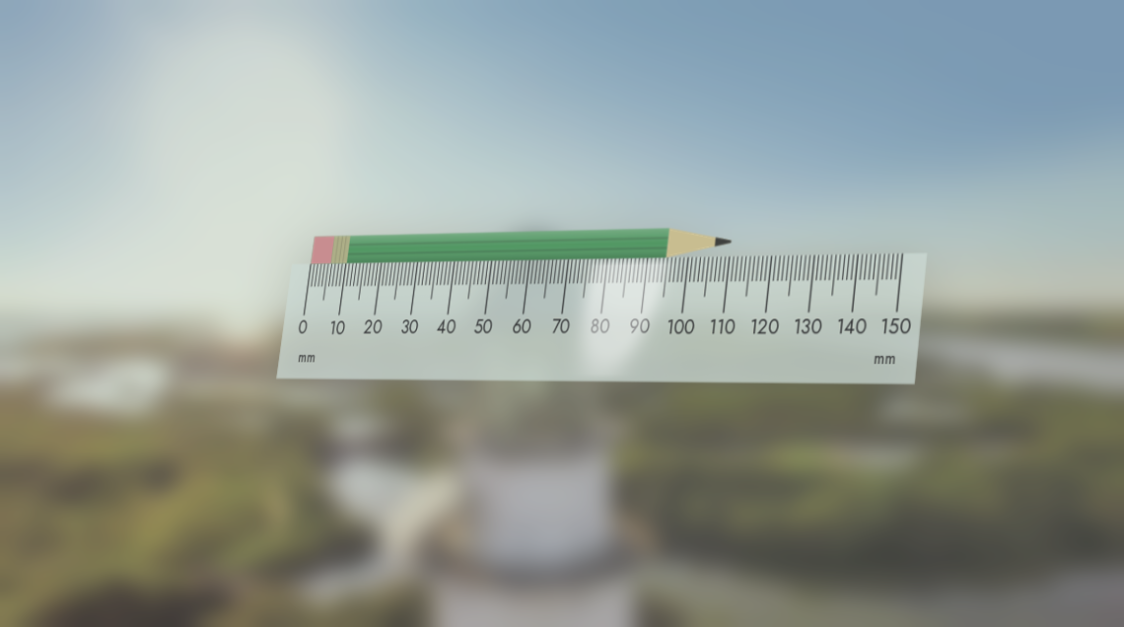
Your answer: 110mm
